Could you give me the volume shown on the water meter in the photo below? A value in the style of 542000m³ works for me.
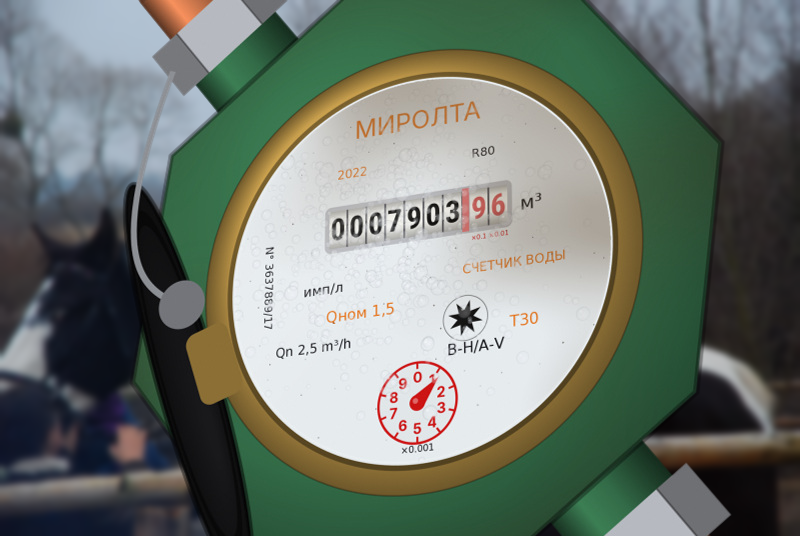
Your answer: 7903.961m³
